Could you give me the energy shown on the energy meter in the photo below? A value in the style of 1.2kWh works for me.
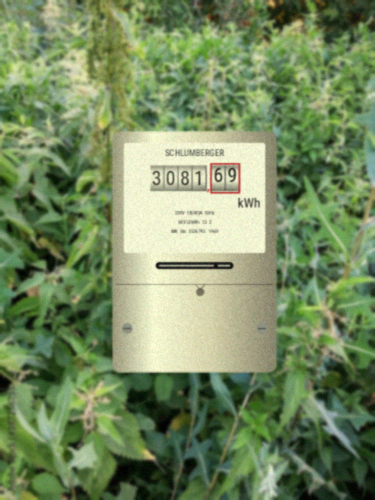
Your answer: 3081.69kWh
